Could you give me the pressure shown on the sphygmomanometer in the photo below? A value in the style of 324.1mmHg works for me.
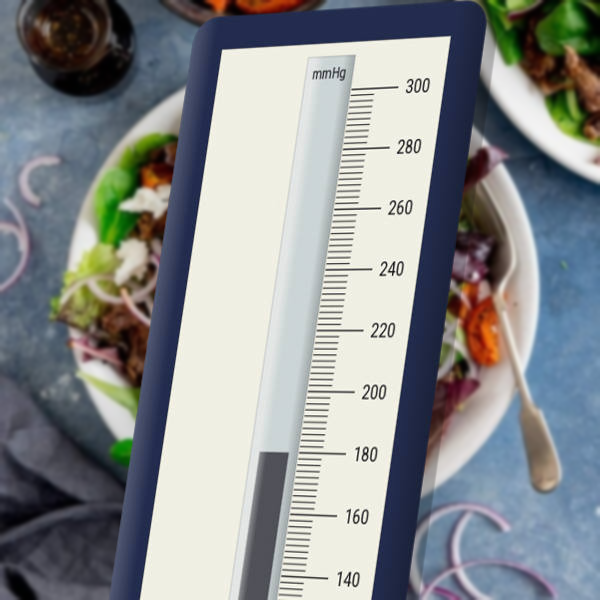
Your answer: 180mmHg
